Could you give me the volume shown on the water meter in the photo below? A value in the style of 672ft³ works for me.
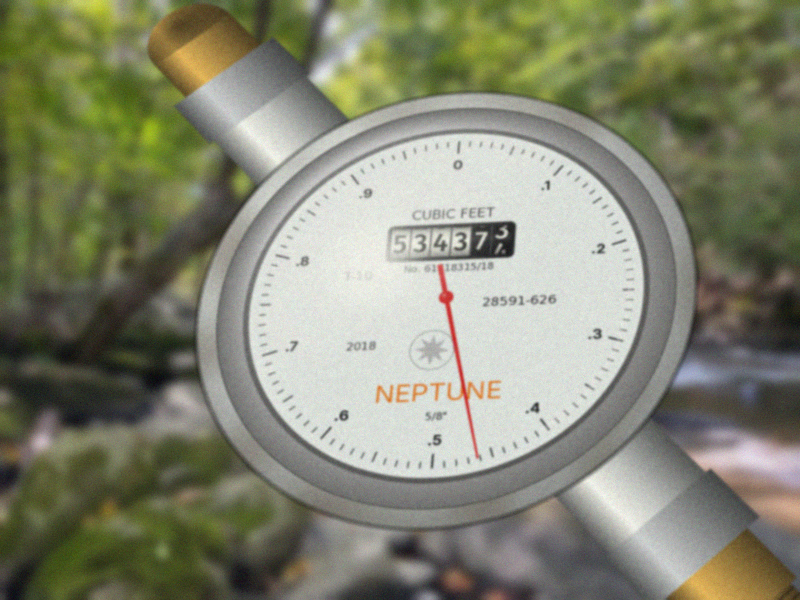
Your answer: 534373.46ft³
